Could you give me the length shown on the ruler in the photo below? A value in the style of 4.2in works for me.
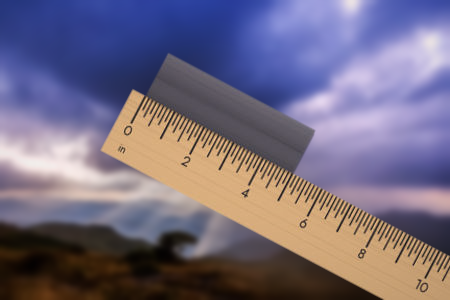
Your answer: 5in
